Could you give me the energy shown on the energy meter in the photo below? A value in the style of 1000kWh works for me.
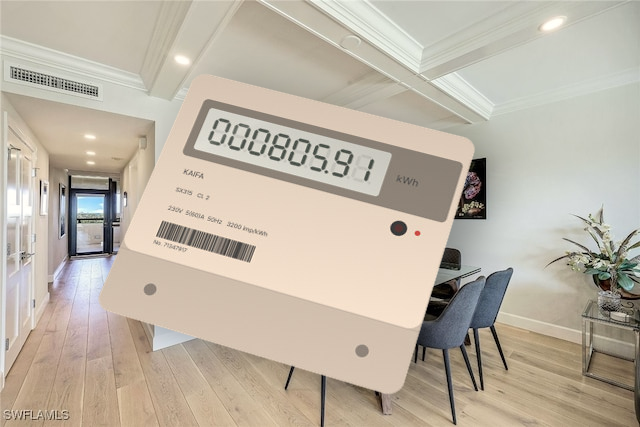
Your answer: 805.91kWh
